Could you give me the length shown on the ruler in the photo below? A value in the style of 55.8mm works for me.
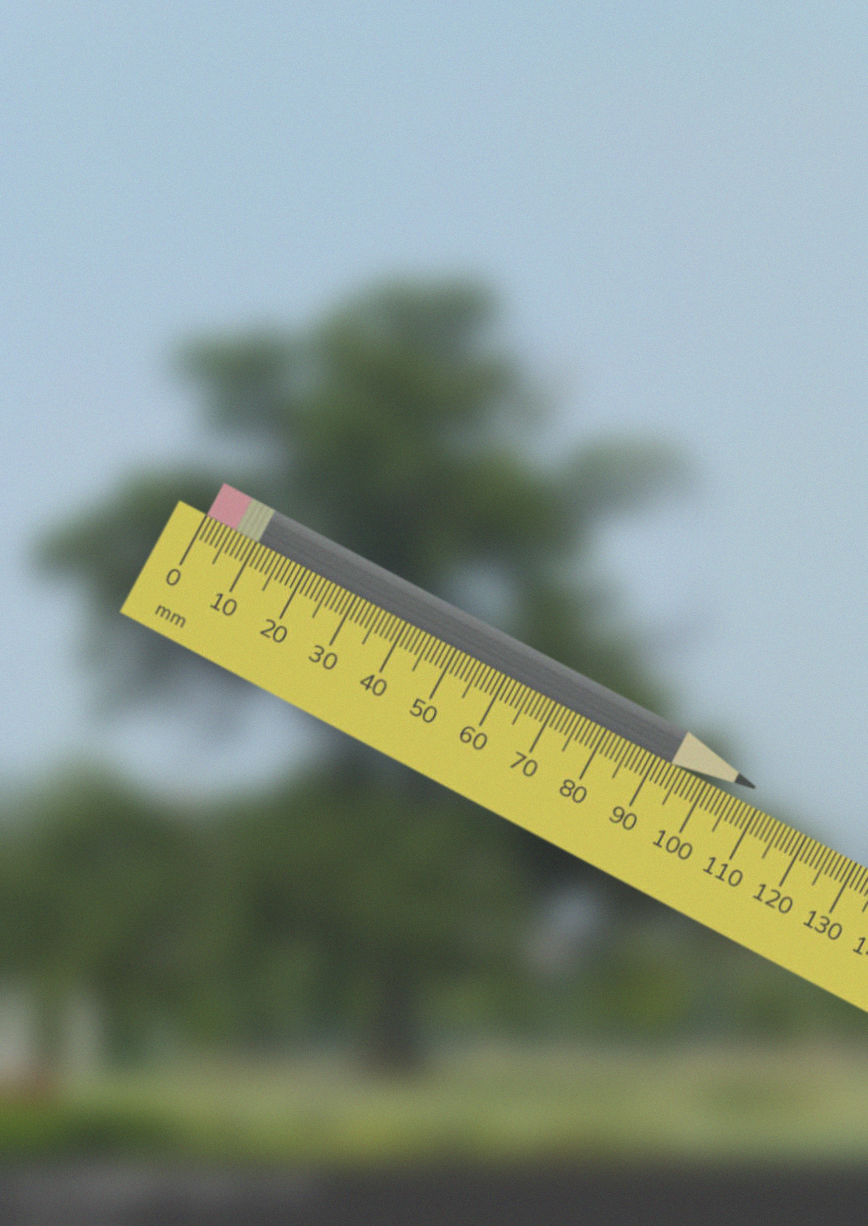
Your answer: 108mm
